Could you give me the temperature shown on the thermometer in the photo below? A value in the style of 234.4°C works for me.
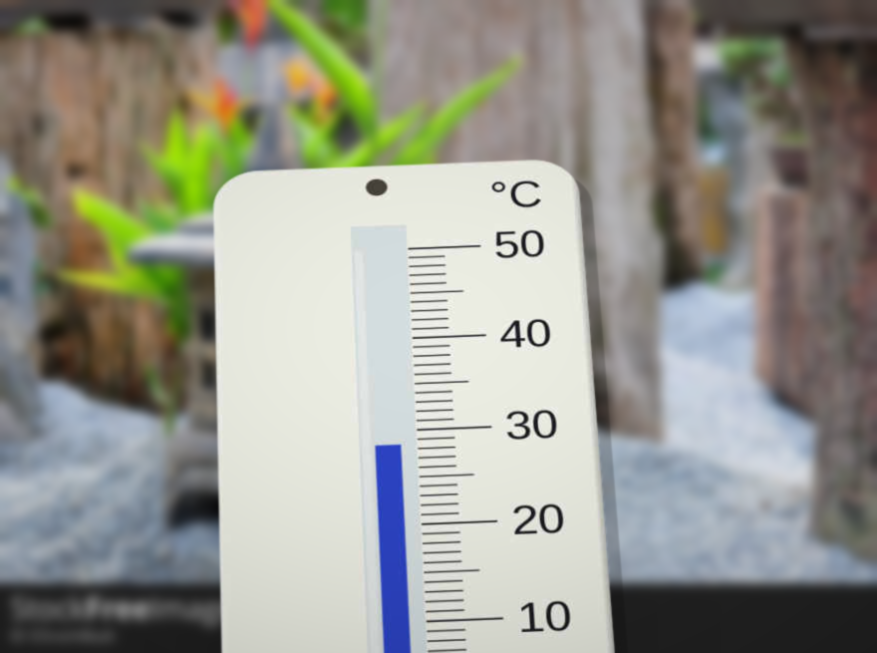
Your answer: 28.5°C
